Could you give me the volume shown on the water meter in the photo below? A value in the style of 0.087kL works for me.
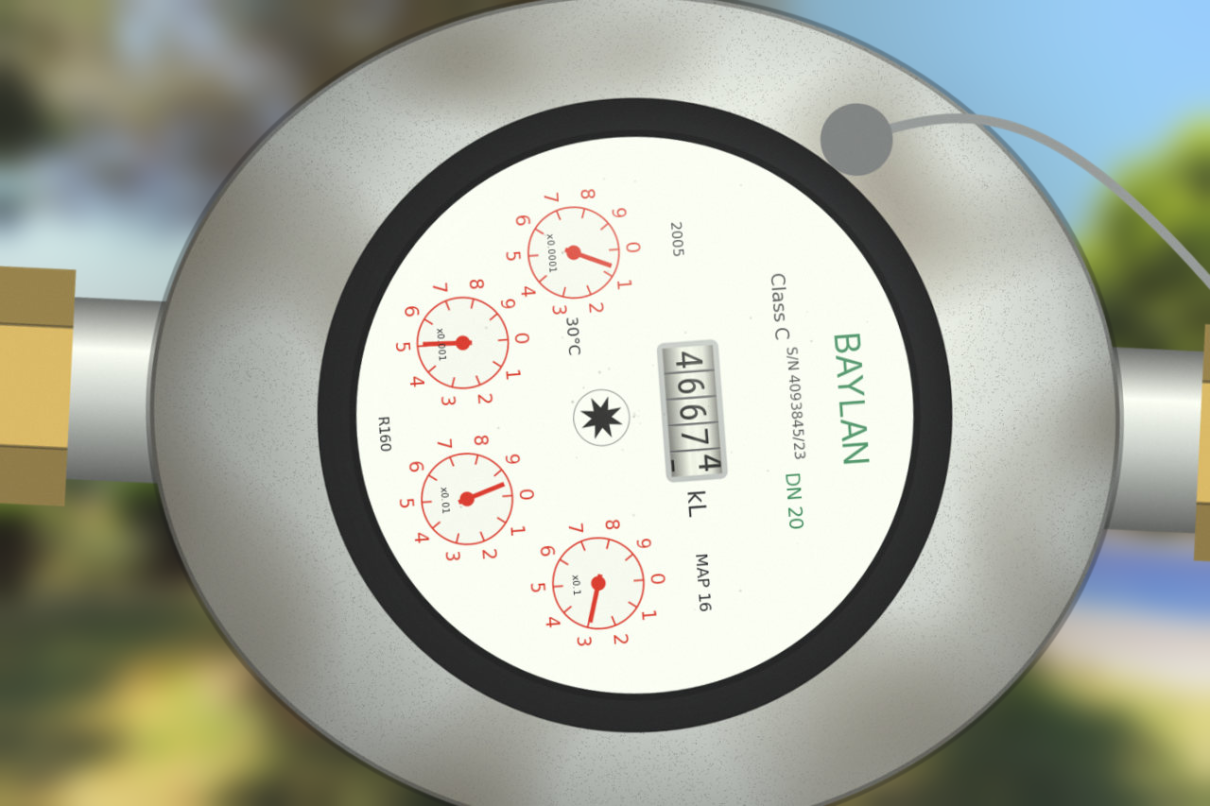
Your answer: 46674.2950kL
